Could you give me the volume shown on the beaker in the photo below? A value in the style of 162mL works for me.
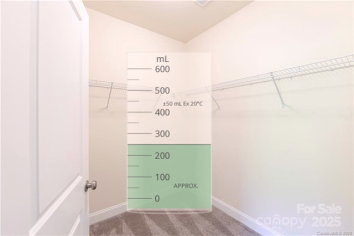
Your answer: 250mL
